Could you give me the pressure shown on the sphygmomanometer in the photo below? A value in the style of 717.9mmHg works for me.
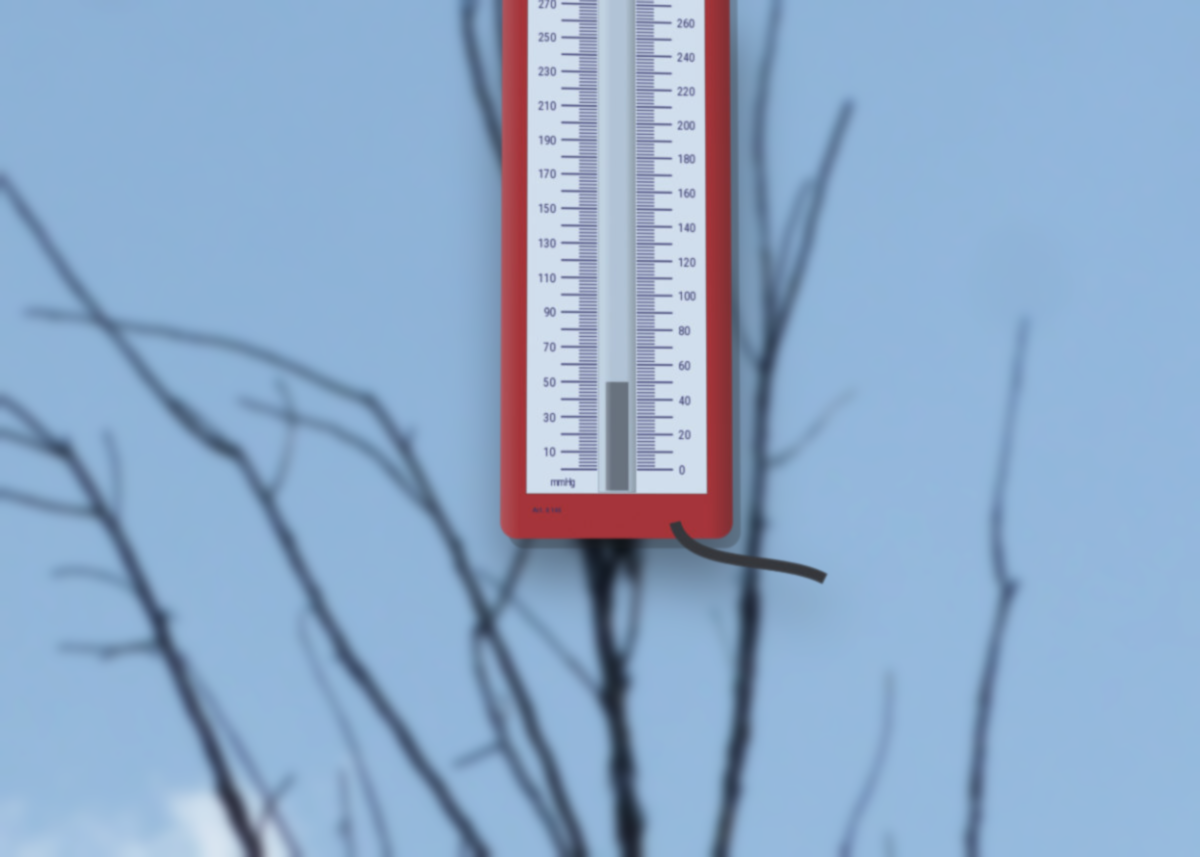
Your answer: 50mmHg
